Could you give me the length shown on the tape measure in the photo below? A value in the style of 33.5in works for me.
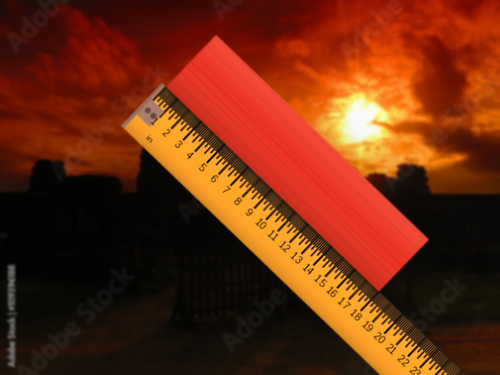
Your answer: 18in
